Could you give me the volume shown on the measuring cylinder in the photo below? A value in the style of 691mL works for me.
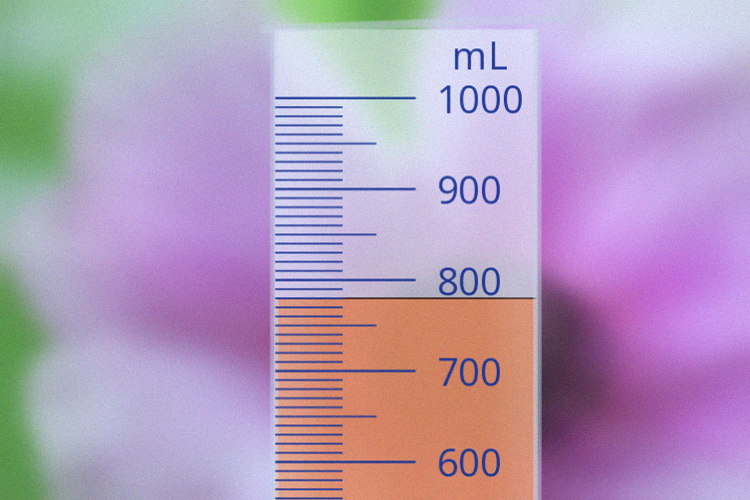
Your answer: 780mL
